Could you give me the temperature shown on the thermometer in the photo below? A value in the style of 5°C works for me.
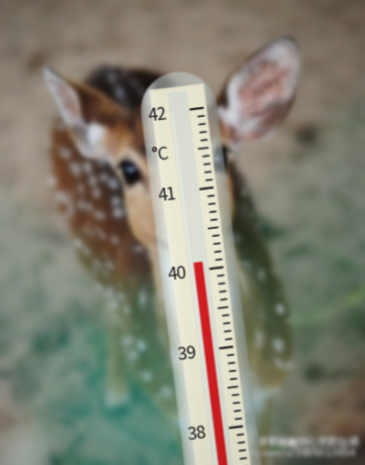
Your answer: 40.1°C
